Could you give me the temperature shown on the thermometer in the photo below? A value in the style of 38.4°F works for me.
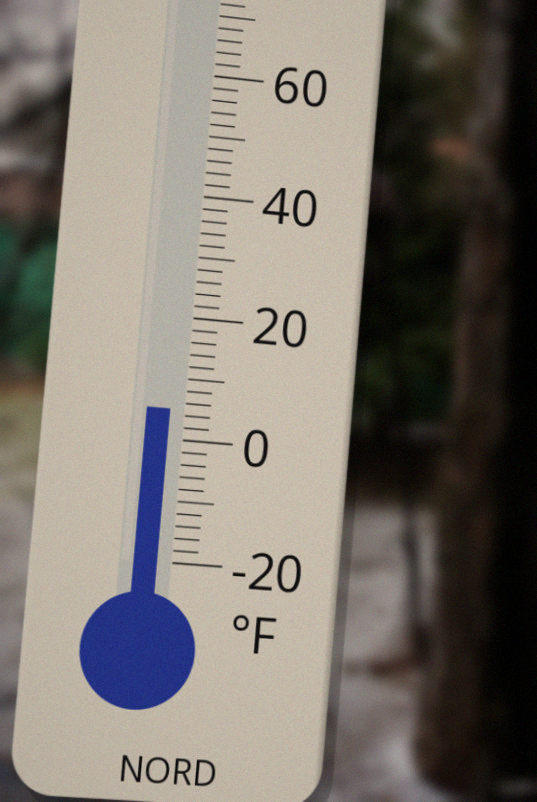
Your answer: 5°F
